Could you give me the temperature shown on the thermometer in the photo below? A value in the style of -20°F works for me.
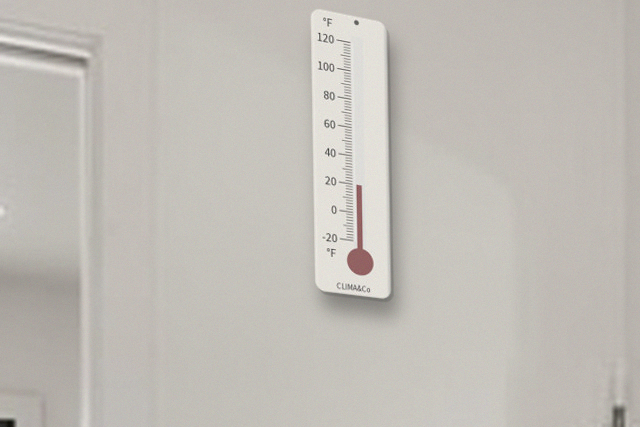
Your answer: 20°F
